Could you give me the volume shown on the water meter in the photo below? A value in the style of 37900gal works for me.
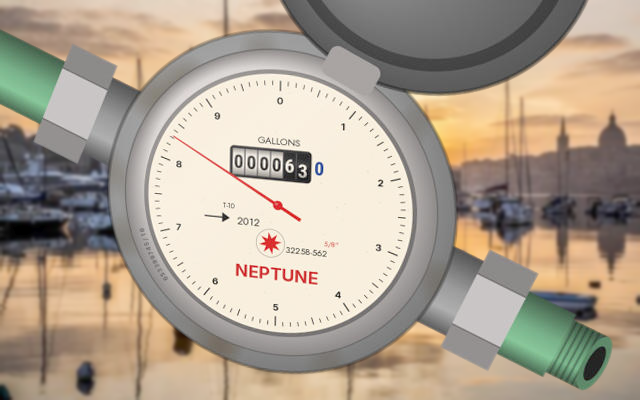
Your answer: 628.3gal
